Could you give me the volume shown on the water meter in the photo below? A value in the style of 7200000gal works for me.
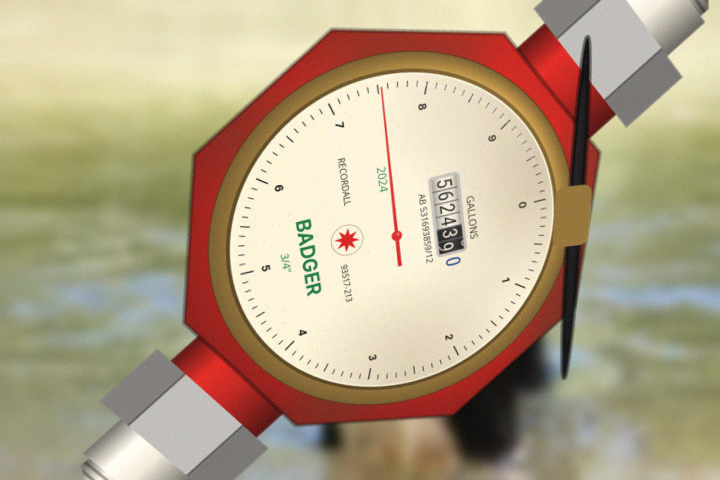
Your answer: 5624387.5gal
